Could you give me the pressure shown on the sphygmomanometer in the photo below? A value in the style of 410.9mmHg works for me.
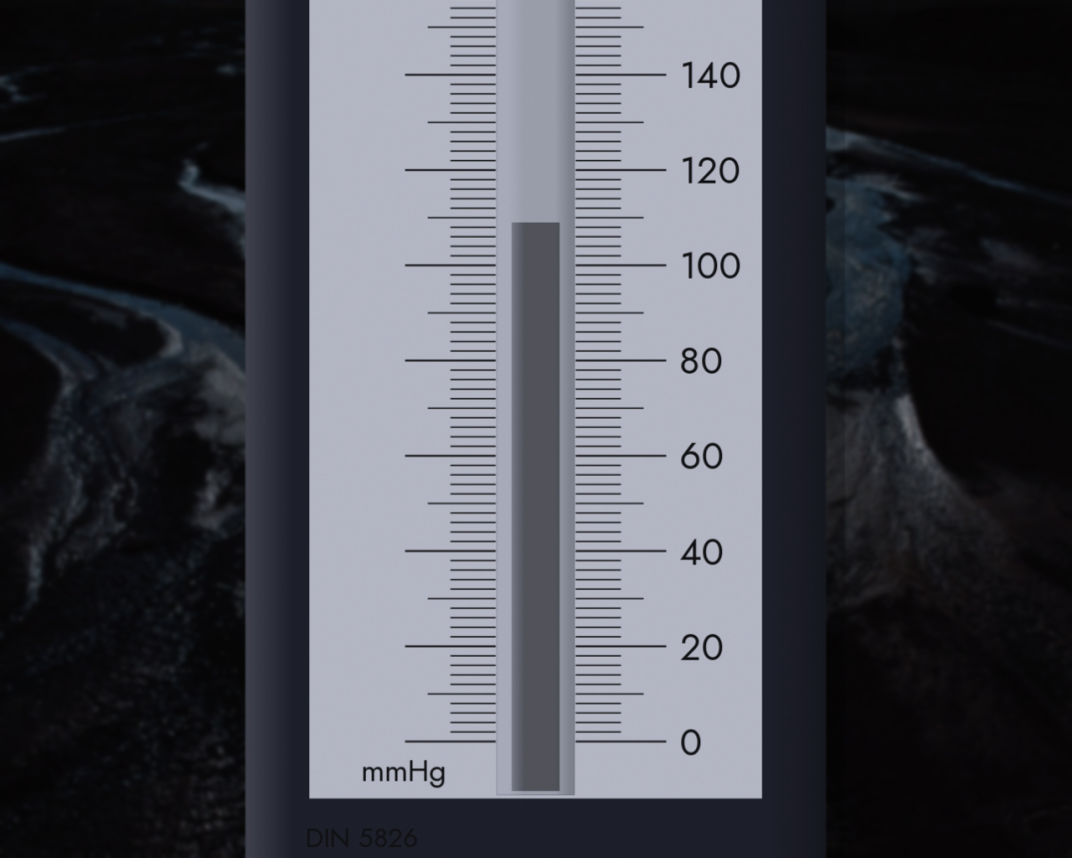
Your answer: 109mmHg
